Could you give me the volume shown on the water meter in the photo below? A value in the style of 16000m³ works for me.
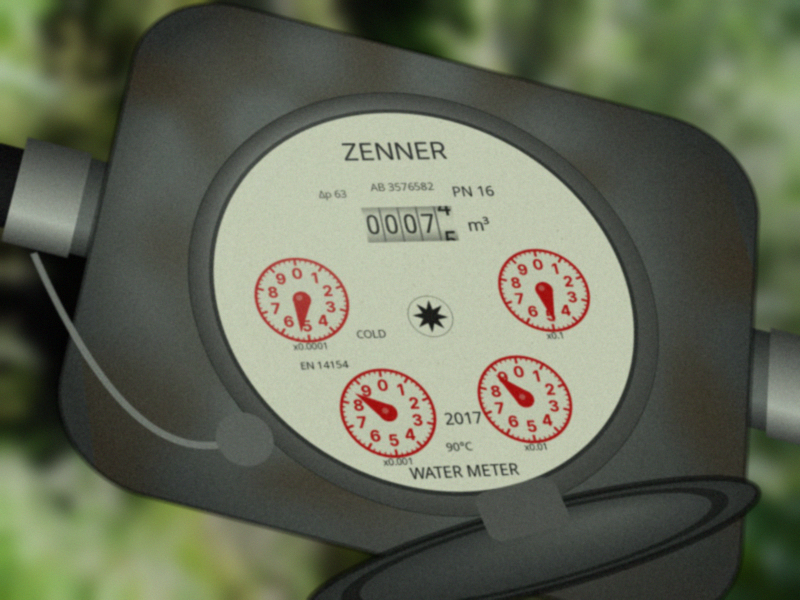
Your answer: 74.4885m³
